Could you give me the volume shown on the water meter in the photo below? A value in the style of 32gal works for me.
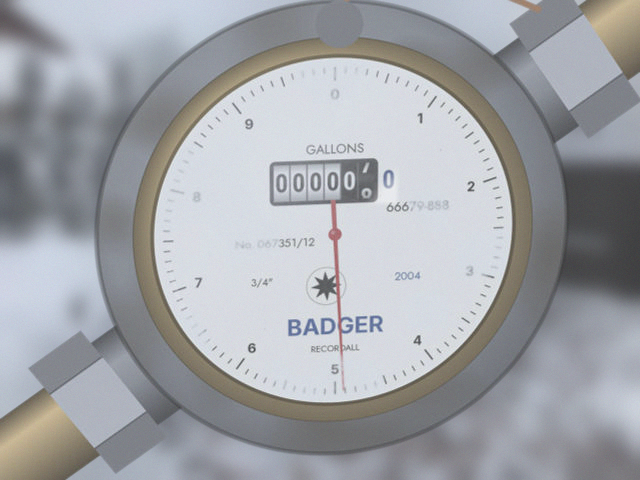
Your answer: 74.9gal
